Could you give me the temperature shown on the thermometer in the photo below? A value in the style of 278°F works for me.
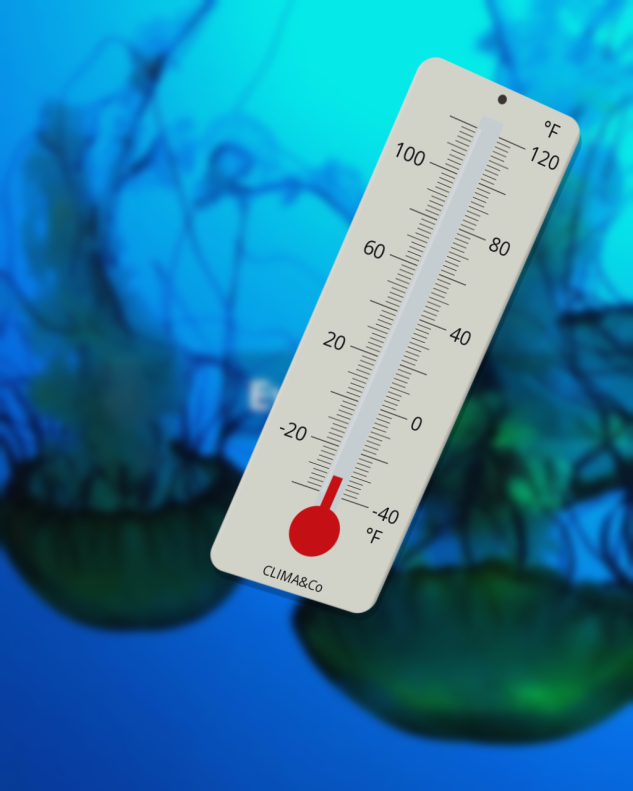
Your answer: -32°F
